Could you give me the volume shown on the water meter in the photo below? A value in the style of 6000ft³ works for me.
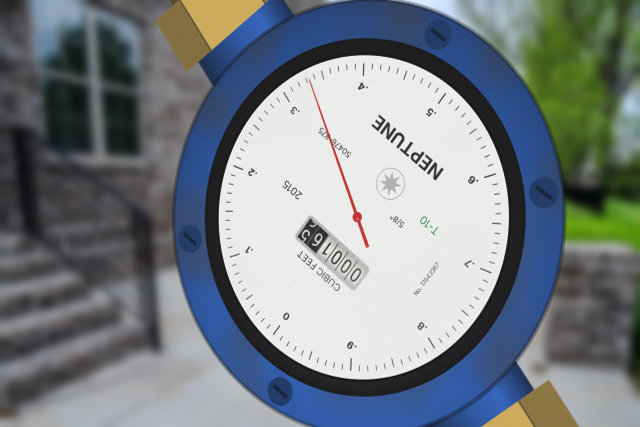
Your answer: 165.33ft³
